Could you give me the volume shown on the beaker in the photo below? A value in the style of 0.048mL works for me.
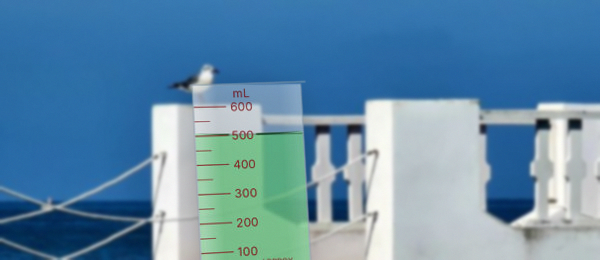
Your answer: 500mL
